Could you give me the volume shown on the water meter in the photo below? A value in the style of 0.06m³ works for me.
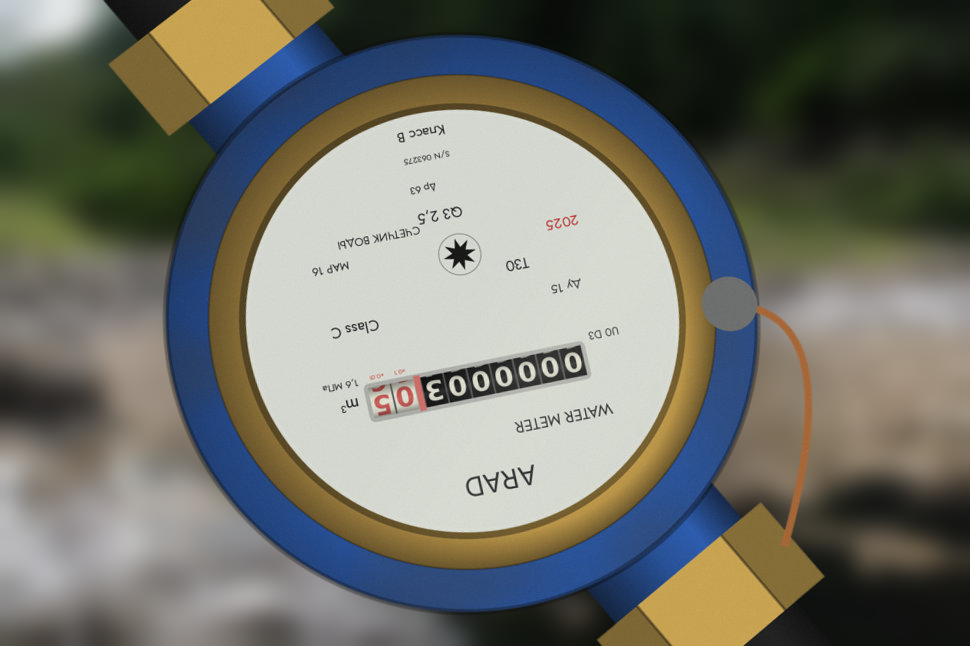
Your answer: 3.05m³
